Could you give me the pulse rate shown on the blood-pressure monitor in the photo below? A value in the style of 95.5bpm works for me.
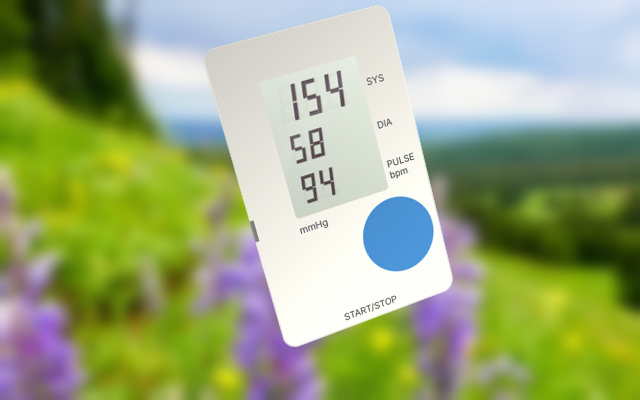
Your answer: 94bpm
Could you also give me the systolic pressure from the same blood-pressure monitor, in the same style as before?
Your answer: 154mmHg
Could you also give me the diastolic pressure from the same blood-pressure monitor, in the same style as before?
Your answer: 58mmHg
